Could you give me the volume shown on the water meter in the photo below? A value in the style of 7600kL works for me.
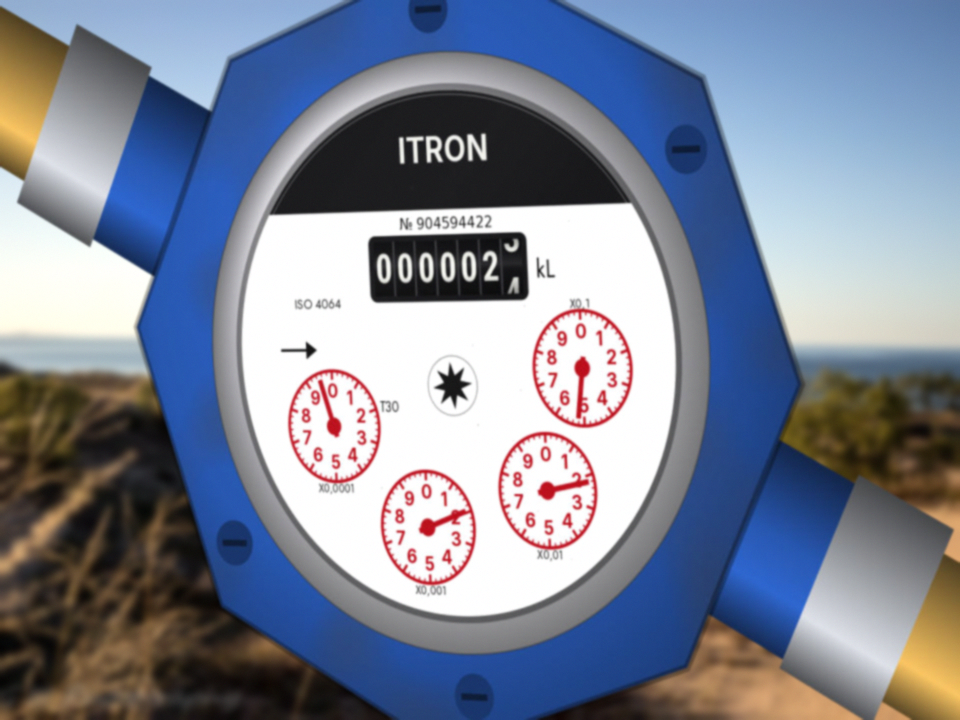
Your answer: 23.5219kL
